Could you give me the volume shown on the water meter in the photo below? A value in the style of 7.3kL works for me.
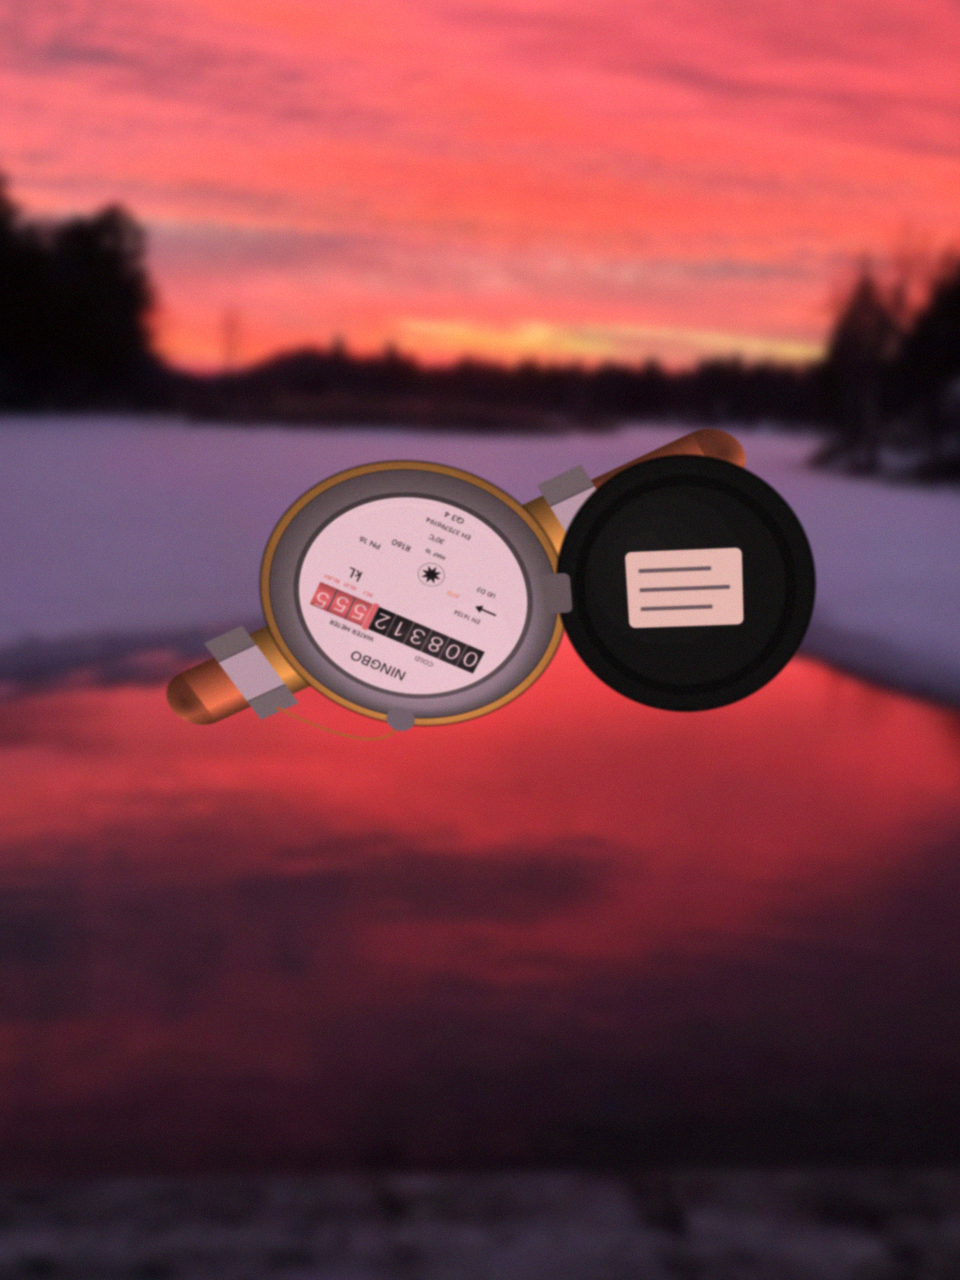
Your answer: 8312.555kL
